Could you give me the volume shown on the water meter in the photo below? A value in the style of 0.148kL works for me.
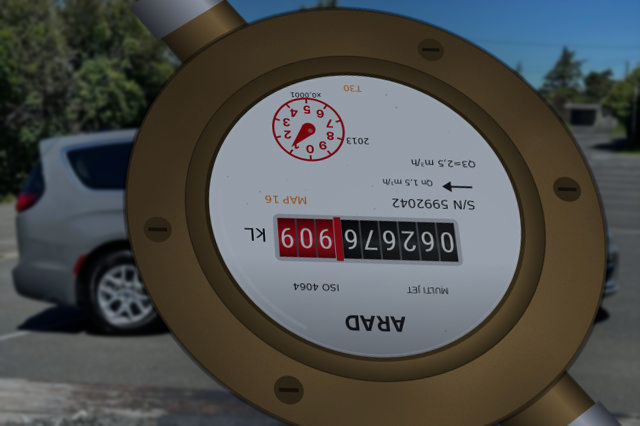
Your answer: 62676.9091kL
